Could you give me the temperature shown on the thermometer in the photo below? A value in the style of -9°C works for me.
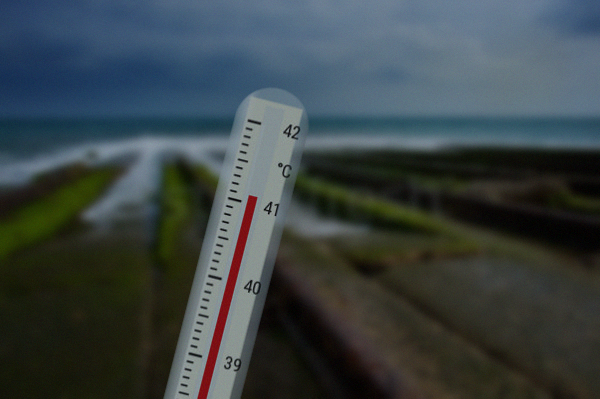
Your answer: 41.1°C
